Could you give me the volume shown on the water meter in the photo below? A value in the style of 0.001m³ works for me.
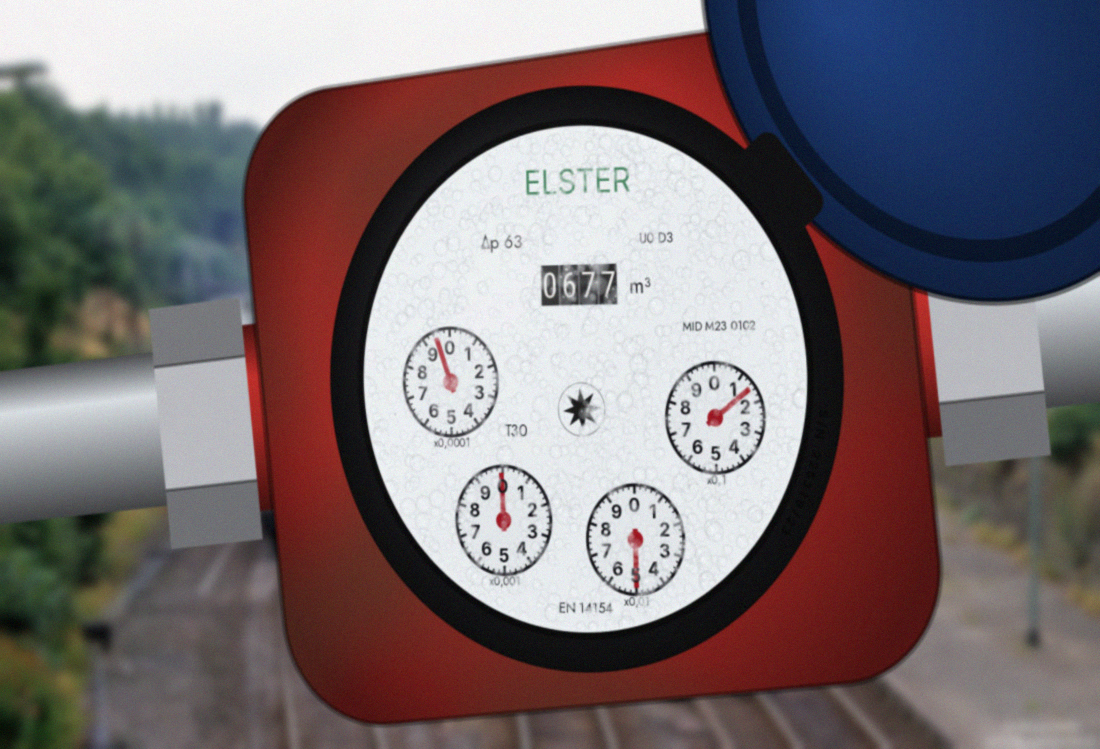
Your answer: 677.1499m³
